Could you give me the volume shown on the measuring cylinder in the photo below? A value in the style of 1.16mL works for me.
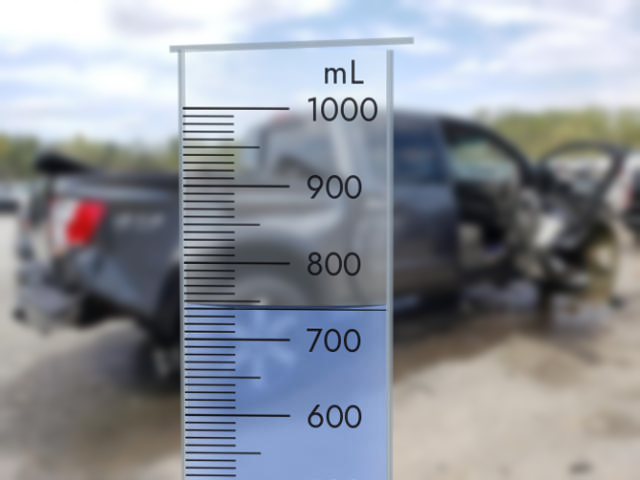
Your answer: 740mL
